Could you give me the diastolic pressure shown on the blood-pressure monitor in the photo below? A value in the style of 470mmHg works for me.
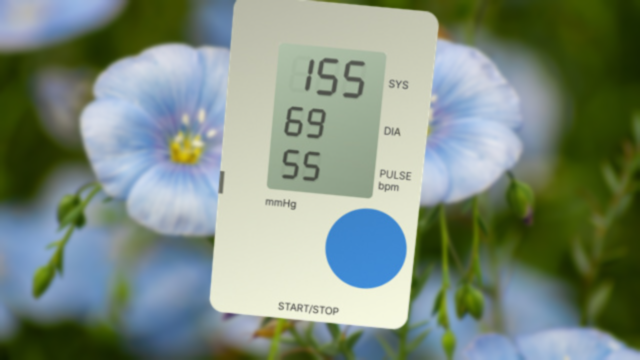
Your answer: 69mmHg
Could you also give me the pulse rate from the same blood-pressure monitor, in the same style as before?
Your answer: 55bpm
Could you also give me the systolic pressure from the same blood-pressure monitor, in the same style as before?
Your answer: 155mmHg
